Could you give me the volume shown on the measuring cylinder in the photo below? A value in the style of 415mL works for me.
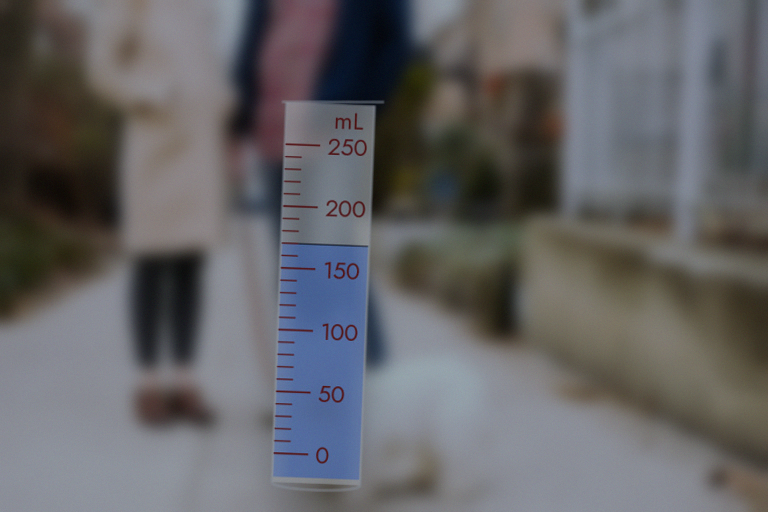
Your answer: 170mL
